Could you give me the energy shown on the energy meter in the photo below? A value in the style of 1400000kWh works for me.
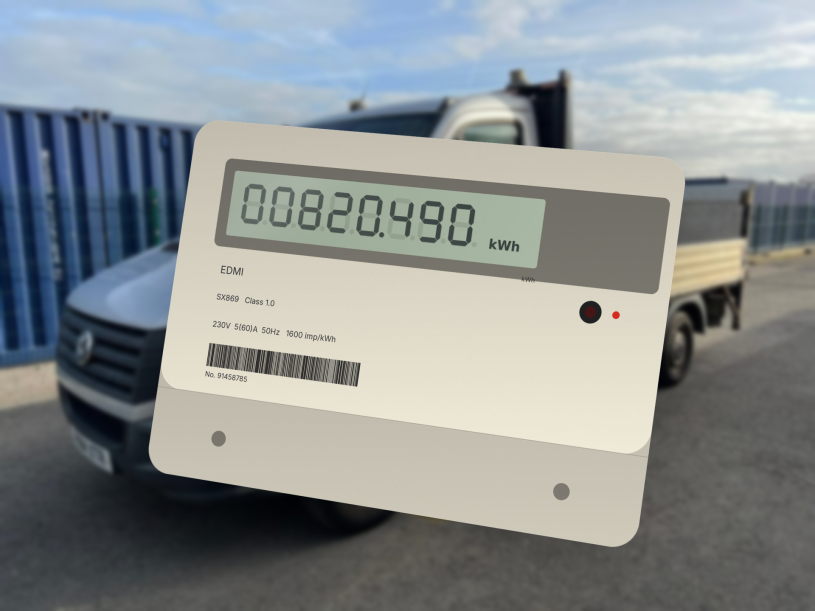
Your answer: 820.490kWh
